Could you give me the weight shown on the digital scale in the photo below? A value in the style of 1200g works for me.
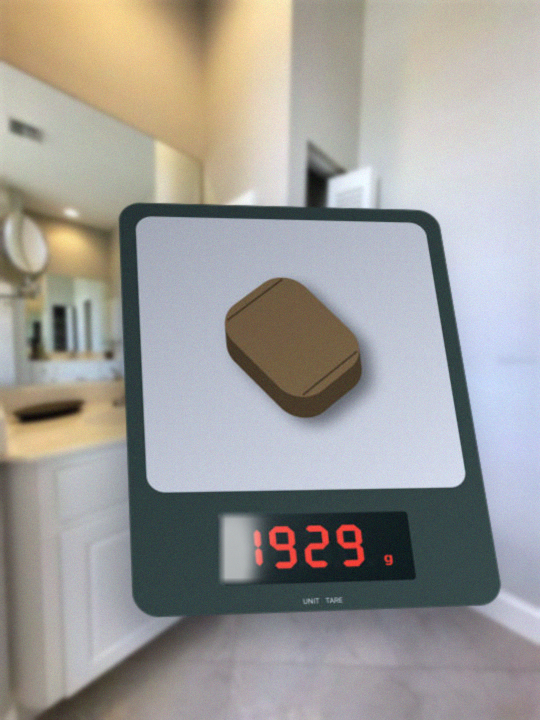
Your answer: 1929g
